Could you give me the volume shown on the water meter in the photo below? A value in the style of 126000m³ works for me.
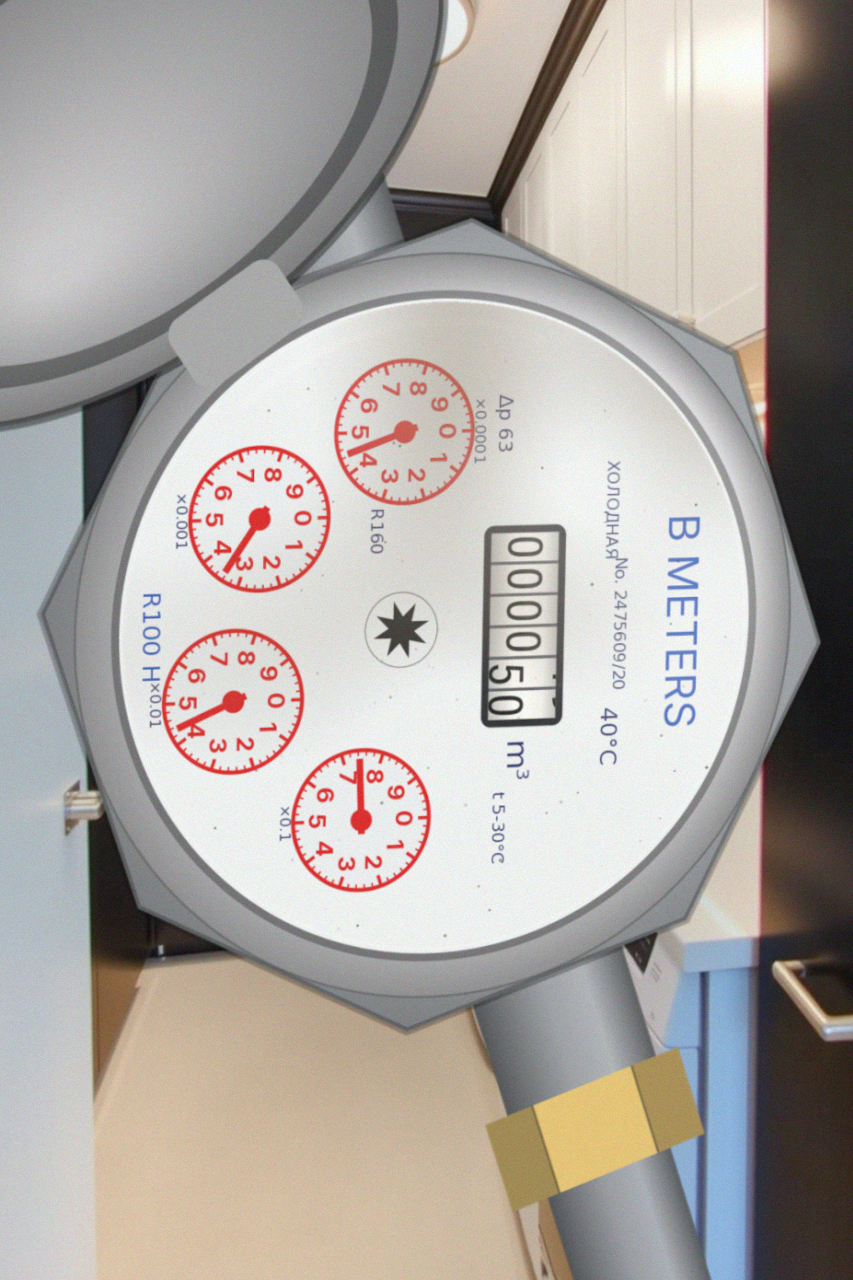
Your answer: 49.7434m³
